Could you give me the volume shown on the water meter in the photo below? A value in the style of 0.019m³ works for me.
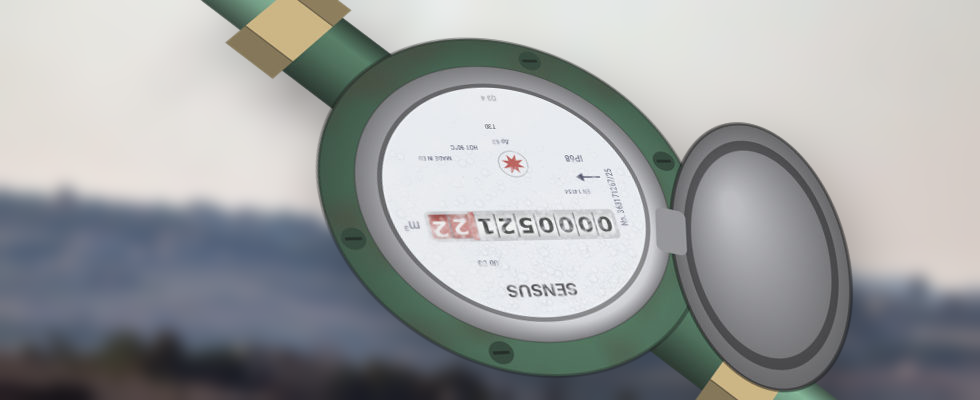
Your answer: 521.22m³
